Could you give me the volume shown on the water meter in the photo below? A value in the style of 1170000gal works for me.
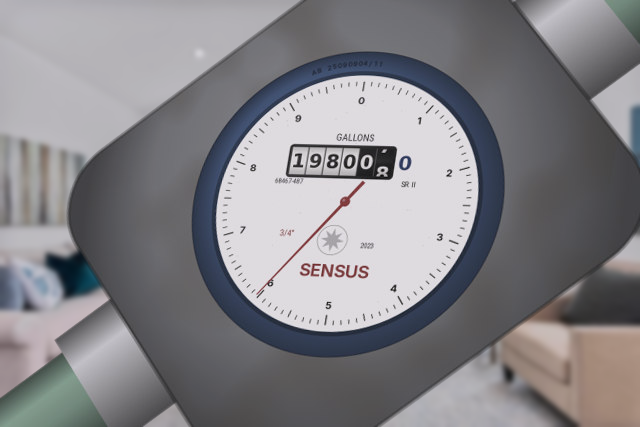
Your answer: 1980076.0gal
